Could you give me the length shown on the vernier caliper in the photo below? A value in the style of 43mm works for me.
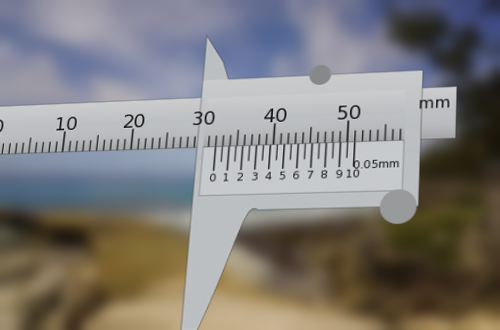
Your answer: 32.0mm
